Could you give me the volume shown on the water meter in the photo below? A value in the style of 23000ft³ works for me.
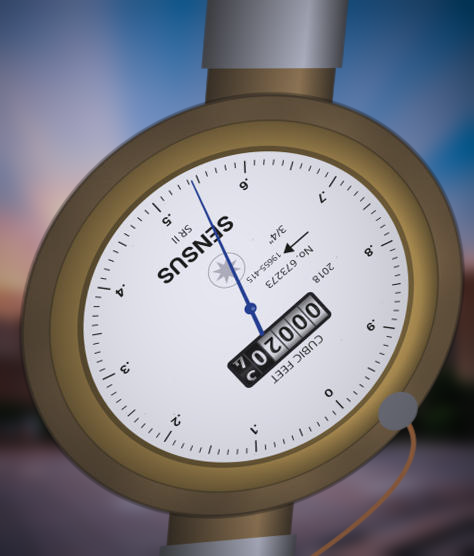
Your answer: 203.54ft³
